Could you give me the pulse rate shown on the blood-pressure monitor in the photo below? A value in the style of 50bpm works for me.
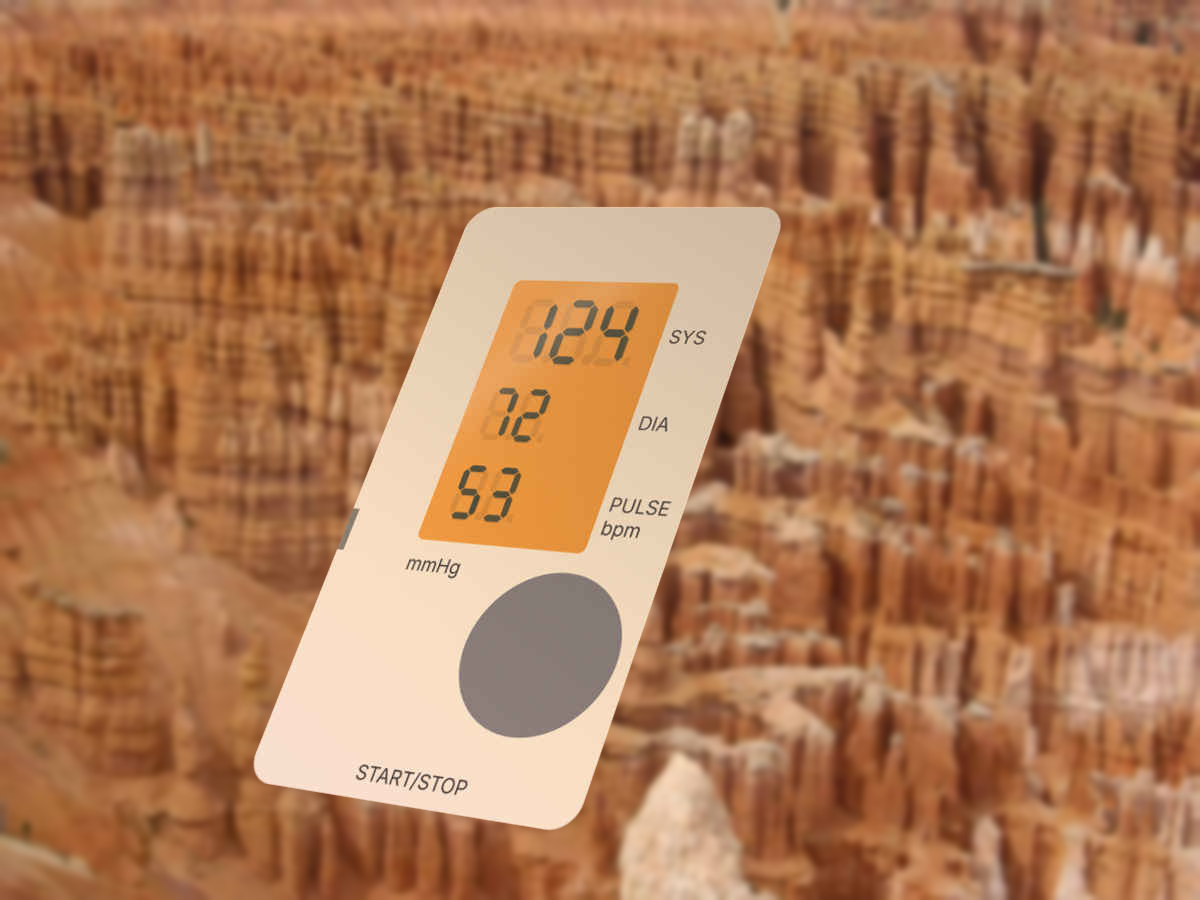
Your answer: 53bpm
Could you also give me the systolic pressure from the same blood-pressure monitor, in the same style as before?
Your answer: 124mmHg
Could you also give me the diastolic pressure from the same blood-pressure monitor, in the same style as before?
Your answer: 72mmHg
